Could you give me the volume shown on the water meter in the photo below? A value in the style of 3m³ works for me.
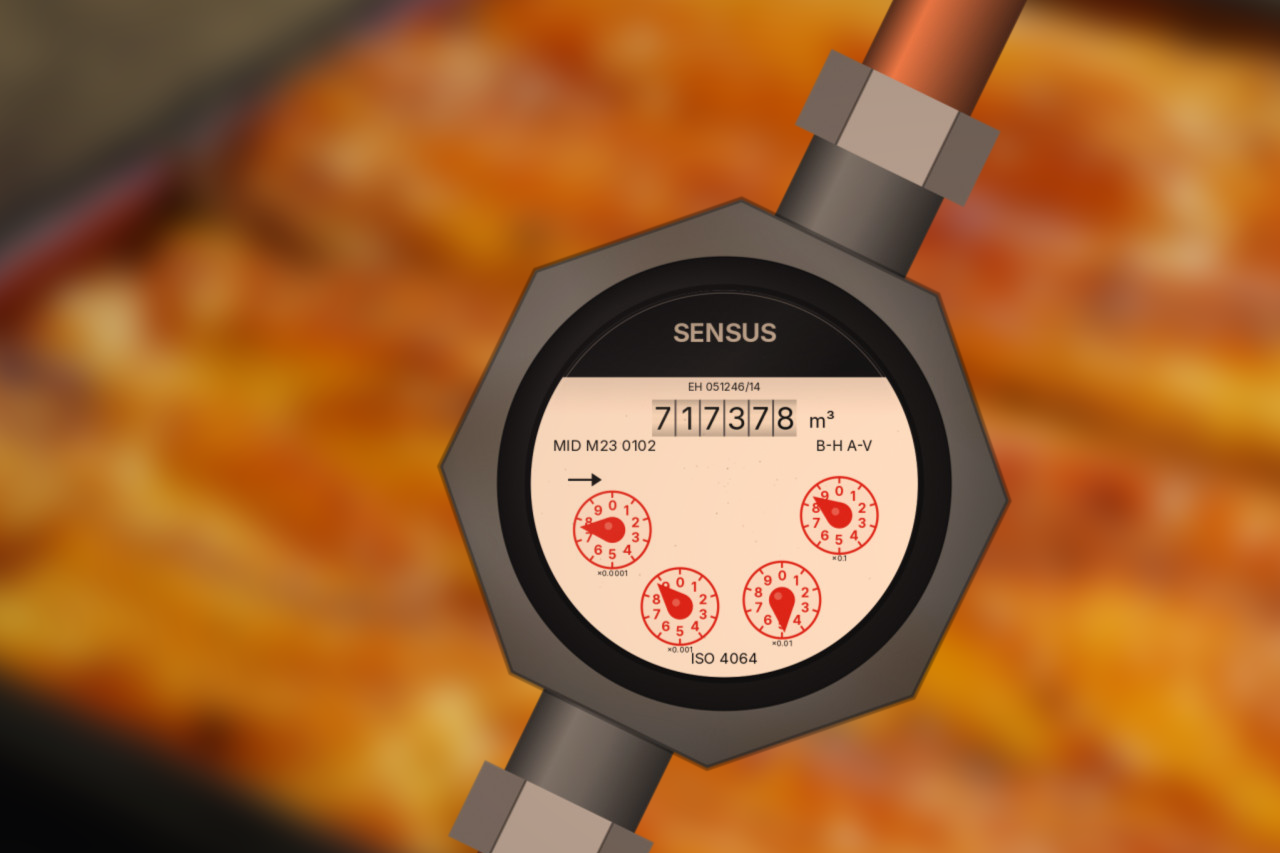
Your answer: 717378.8487m³
